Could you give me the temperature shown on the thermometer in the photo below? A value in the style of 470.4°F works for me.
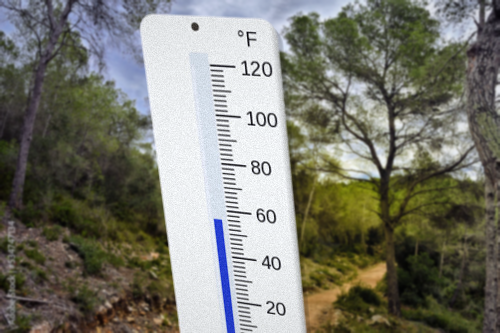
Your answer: 56°F
